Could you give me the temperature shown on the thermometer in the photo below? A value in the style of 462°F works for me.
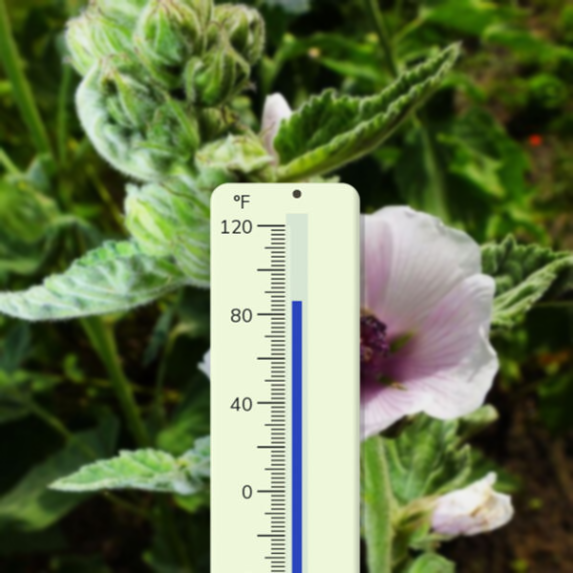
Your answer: 86°F
